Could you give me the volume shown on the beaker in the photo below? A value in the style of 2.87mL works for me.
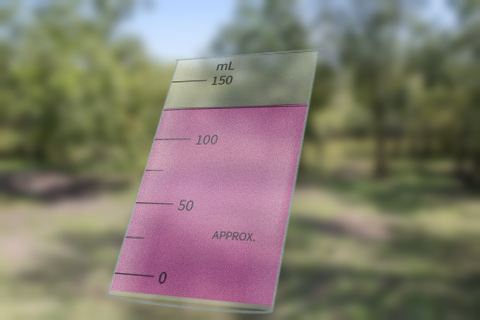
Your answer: 125mL
